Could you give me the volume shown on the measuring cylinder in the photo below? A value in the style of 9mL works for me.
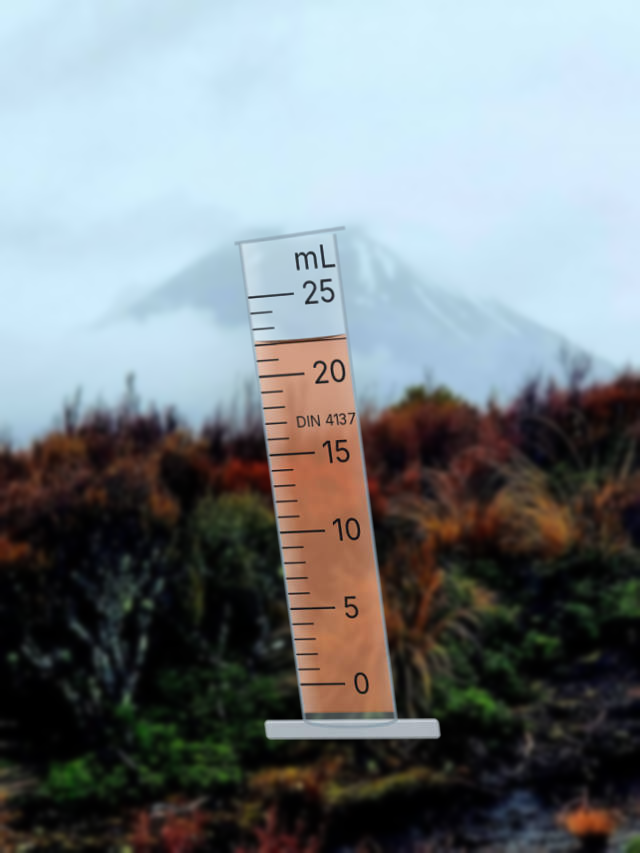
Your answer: 22mL
